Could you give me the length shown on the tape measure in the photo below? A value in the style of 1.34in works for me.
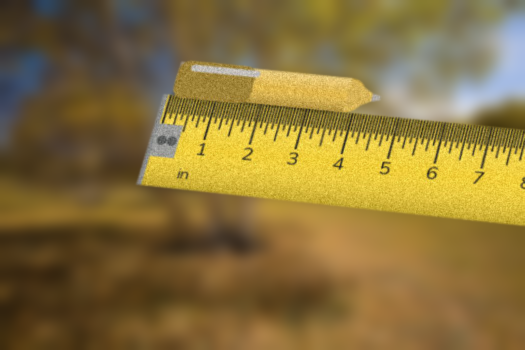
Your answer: 4.5in
